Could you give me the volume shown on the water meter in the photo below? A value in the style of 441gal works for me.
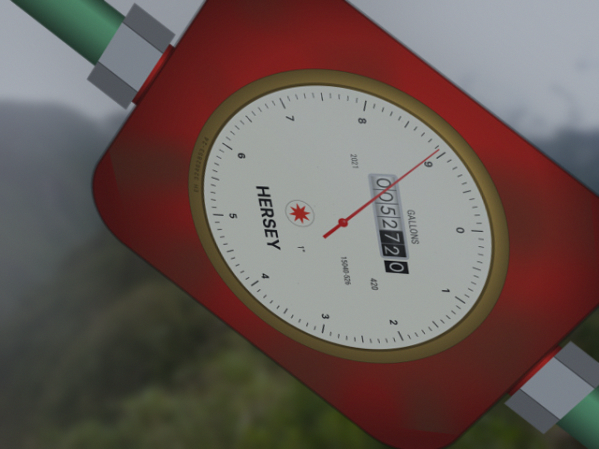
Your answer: 52718.9gal
